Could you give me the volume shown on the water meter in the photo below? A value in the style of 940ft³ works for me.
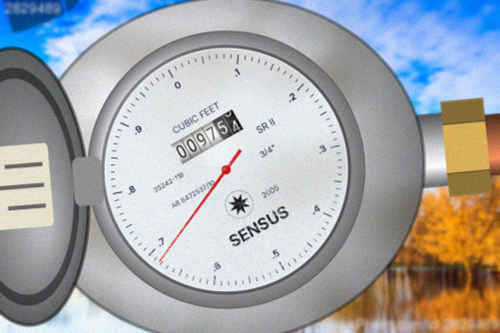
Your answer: 9753.68ft³
